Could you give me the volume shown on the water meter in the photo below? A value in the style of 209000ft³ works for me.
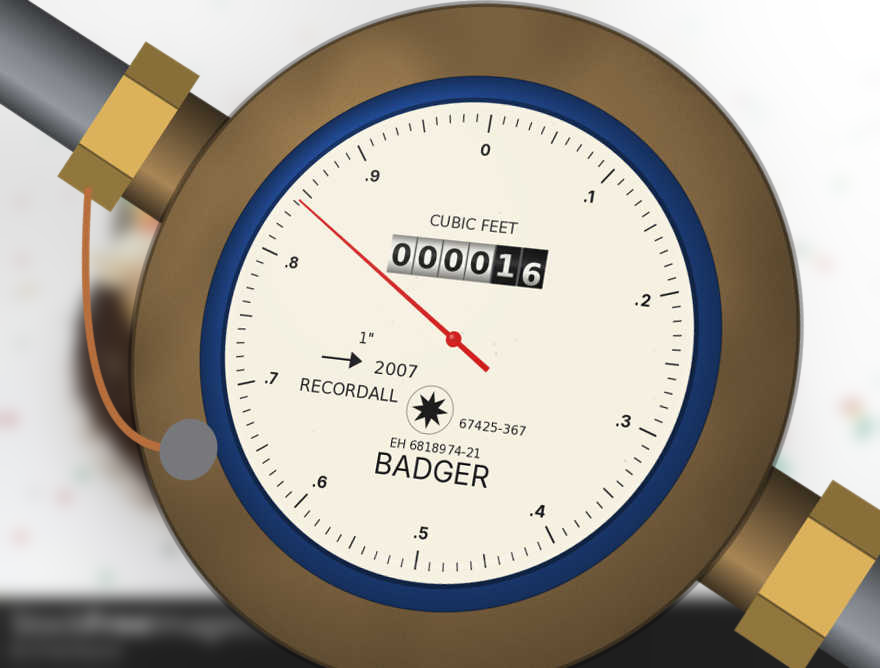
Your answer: 15.84ft³
